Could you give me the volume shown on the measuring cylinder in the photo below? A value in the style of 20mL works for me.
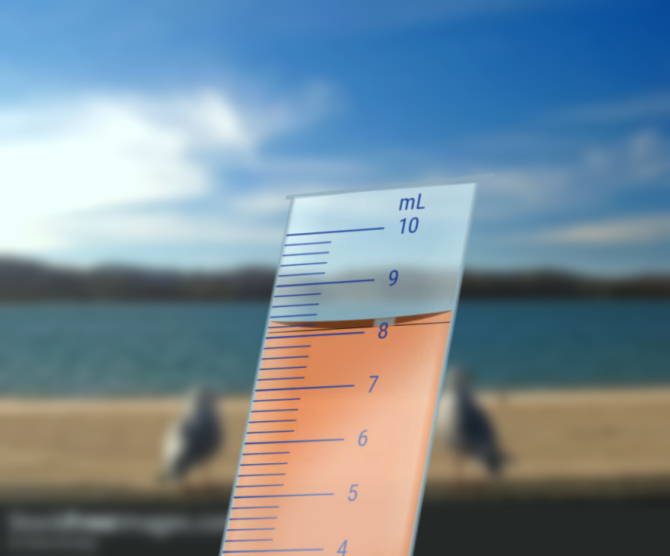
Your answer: 8.1mL
